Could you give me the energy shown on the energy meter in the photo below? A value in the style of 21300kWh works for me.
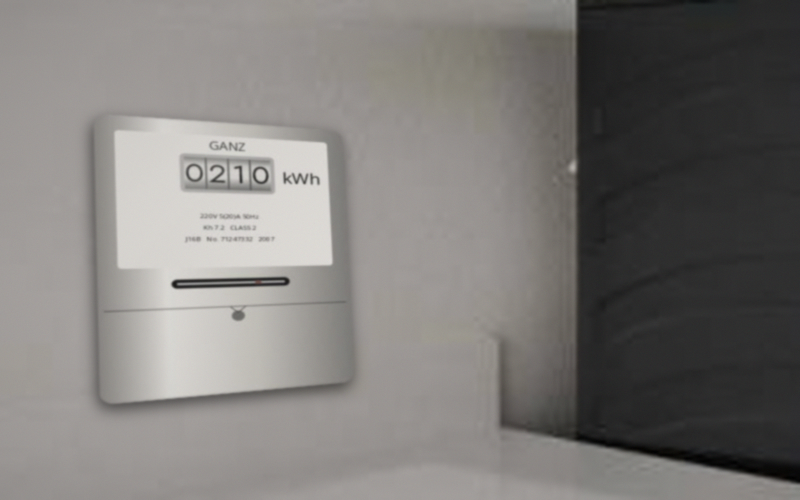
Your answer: 210kWh
